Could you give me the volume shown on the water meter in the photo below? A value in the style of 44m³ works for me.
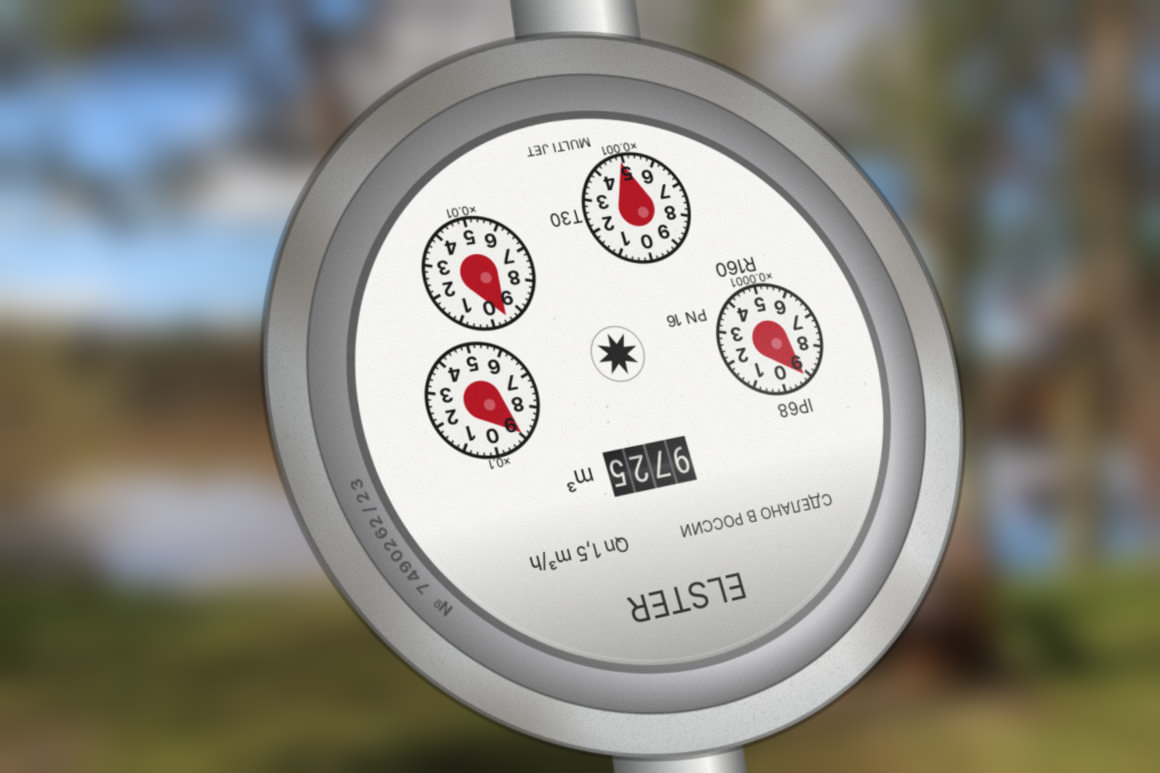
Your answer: 9725.8949m³
